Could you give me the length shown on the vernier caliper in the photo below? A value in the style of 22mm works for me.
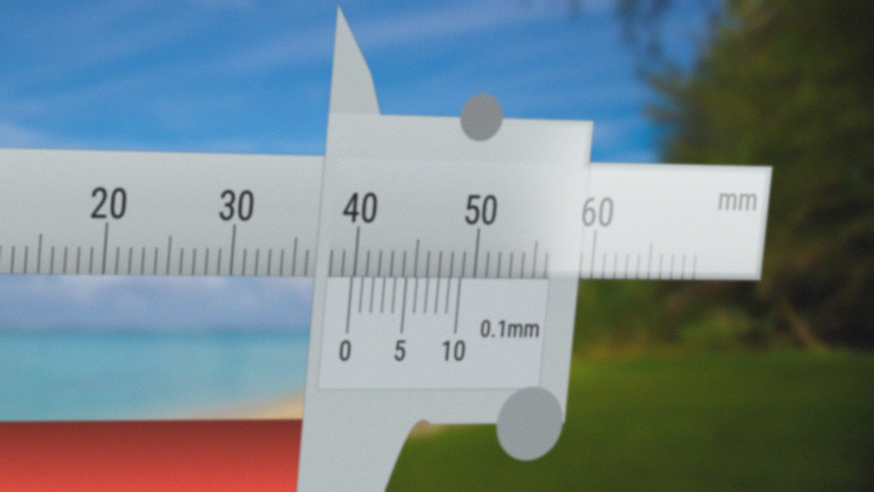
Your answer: 39.8mm
